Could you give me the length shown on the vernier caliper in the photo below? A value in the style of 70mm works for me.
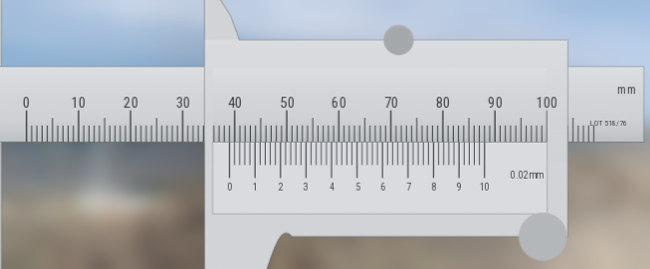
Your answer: 39.0mm
